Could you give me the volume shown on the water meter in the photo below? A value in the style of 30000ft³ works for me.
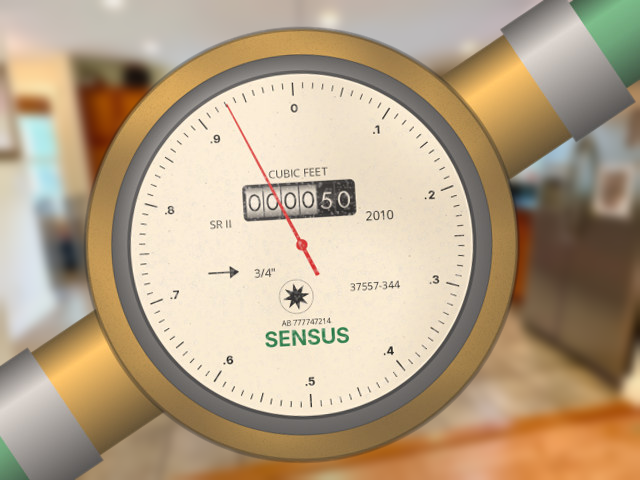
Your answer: 49.93ft³
